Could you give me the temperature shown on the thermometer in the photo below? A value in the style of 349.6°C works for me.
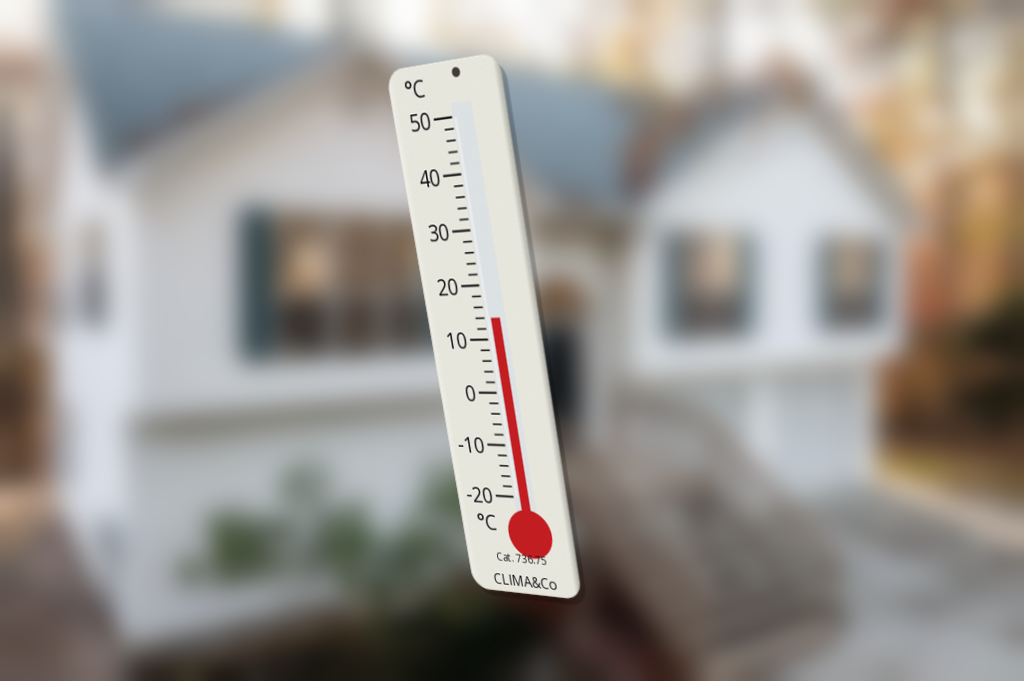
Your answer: 14°C
